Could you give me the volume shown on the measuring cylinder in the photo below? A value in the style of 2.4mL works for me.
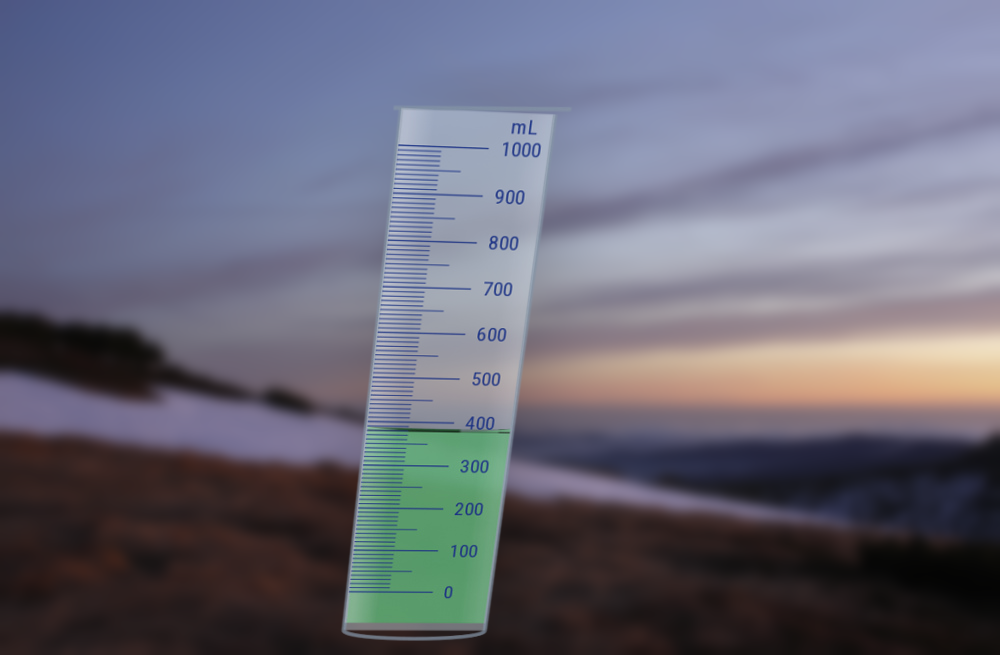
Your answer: 380mL
